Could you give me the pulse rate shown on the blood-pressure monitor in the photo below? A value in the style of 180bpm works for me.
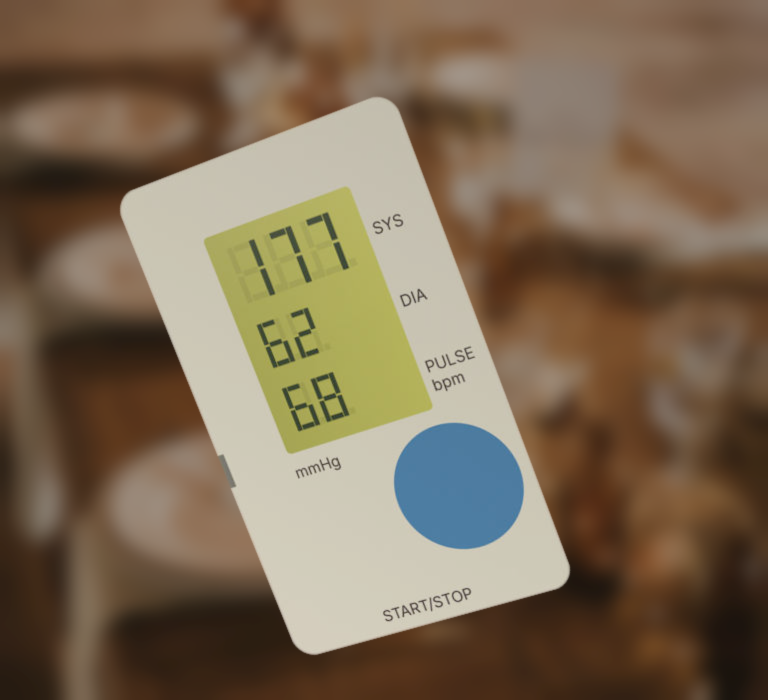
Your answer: 68bpm
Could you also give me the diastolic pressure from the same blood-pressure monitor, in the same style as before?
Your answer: 62mmHg
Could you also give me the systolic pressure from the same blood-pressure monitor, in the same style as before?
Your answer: 177mmHg
